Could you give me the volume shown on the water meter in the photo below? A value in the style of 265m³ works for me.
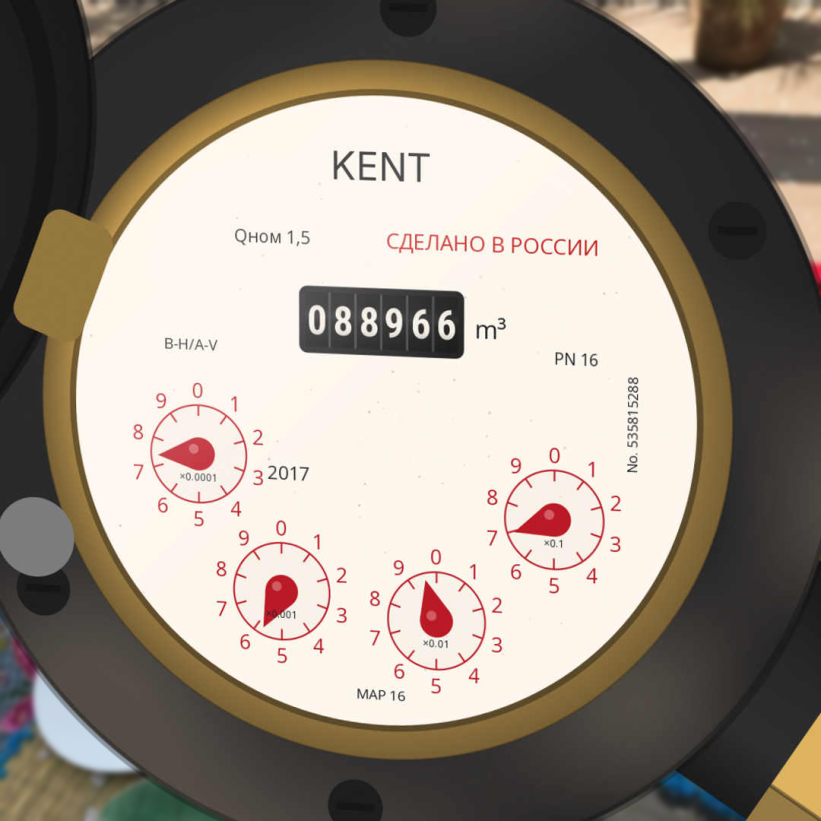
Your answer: 88966.6957m³
